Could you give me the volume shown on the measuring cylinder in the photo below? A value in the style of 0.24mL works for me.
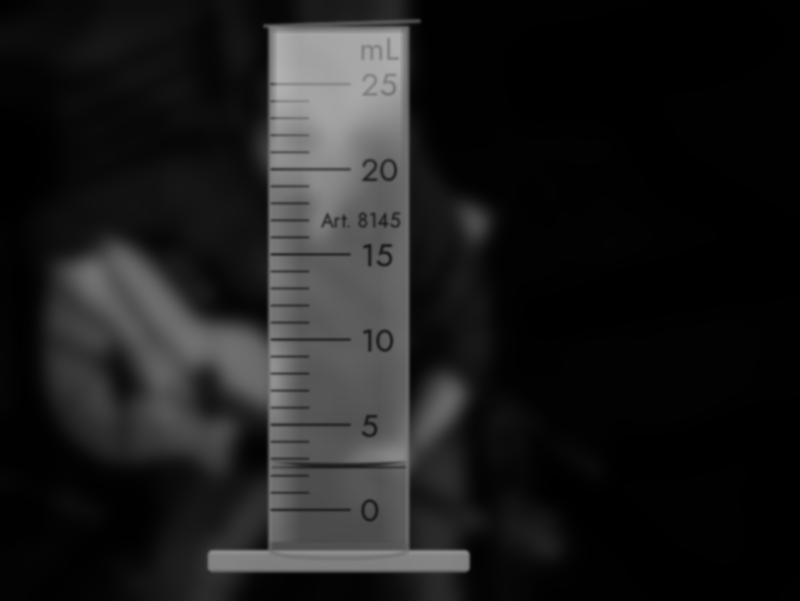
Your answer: 2.5mL
